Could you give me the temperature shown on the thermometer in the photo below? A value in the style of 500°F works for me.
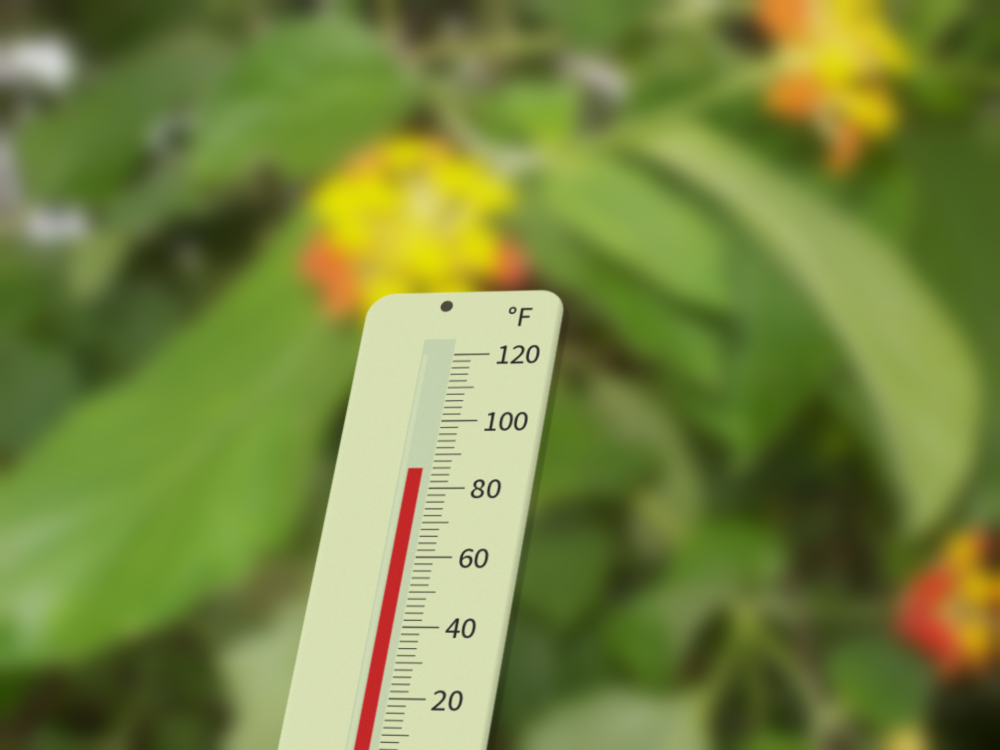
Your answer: 86°F
